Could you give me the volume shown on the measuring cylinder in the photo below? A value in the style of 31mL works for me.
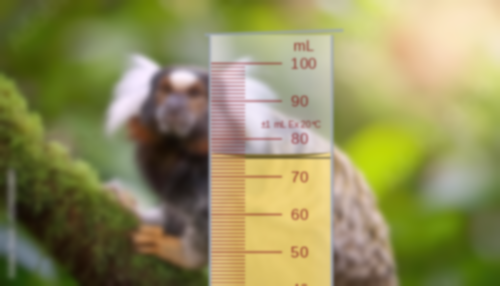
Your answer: 75mL
